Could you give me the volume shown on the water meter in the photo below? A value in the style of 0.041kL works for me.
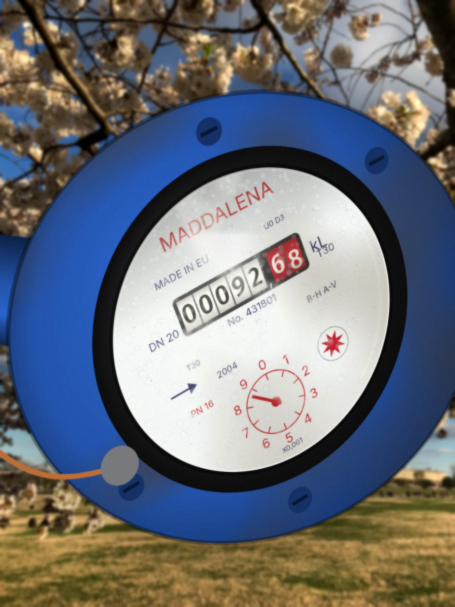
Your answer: 92.678kL
